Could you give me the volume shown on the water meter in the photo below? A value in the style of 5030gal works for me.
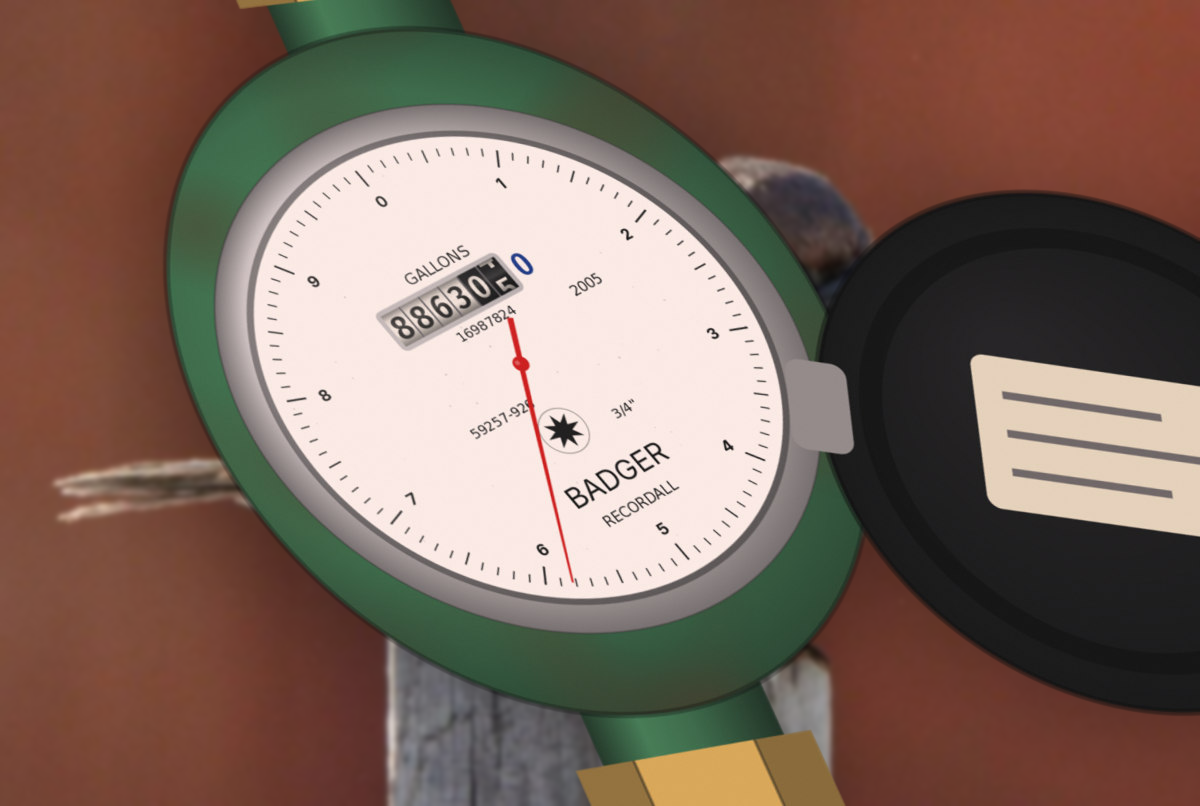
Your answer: 8863045.8gal
